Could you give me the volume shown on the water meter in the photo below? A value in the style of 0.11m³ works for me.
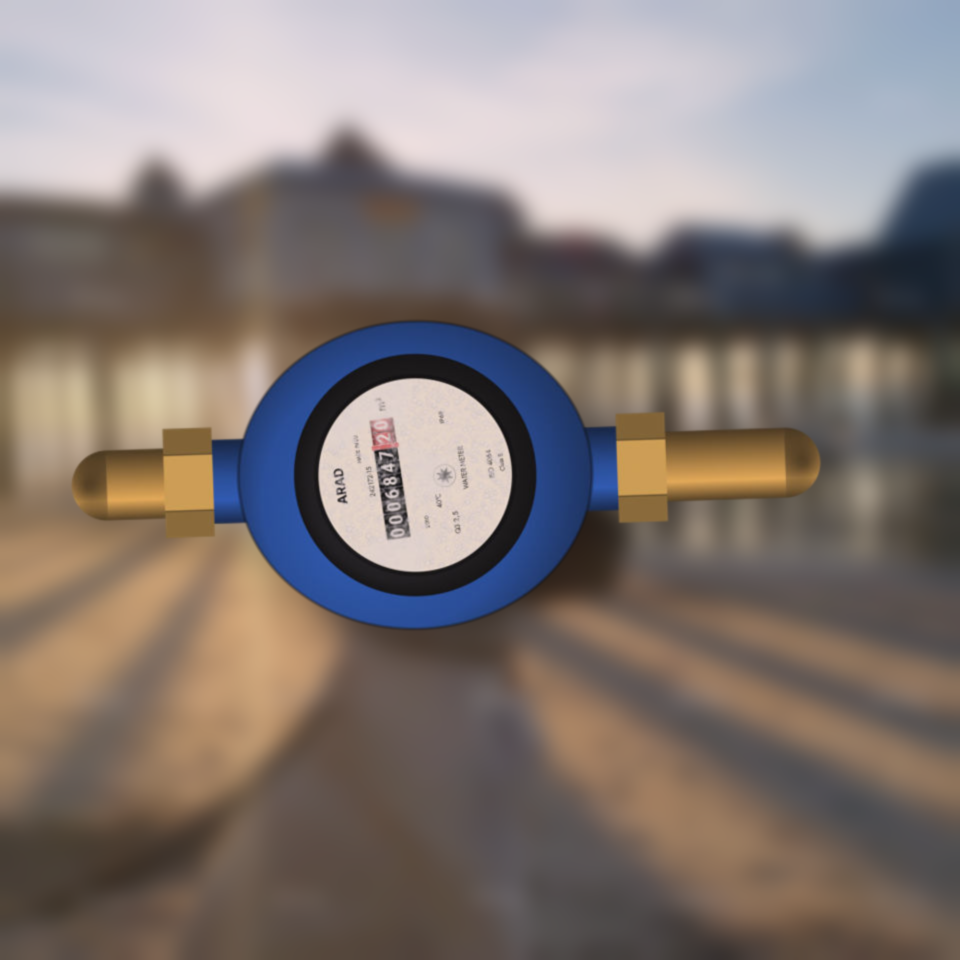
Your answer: 6847.20m³
